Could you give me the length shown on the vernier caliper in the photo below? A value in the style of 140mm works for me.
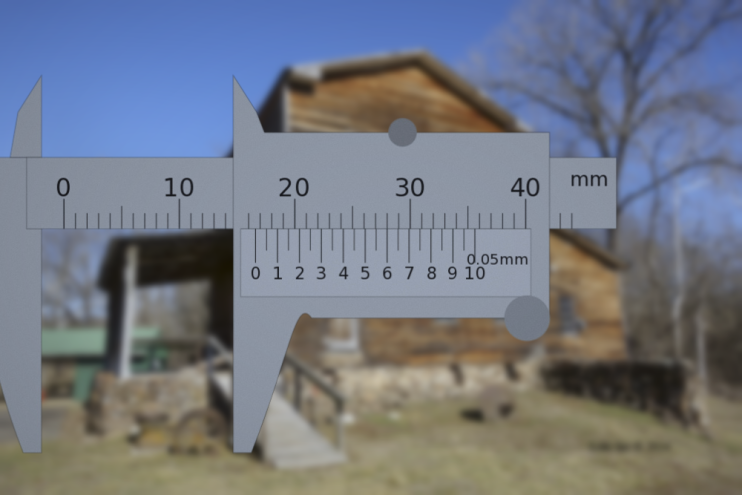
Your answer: 16.6mm
